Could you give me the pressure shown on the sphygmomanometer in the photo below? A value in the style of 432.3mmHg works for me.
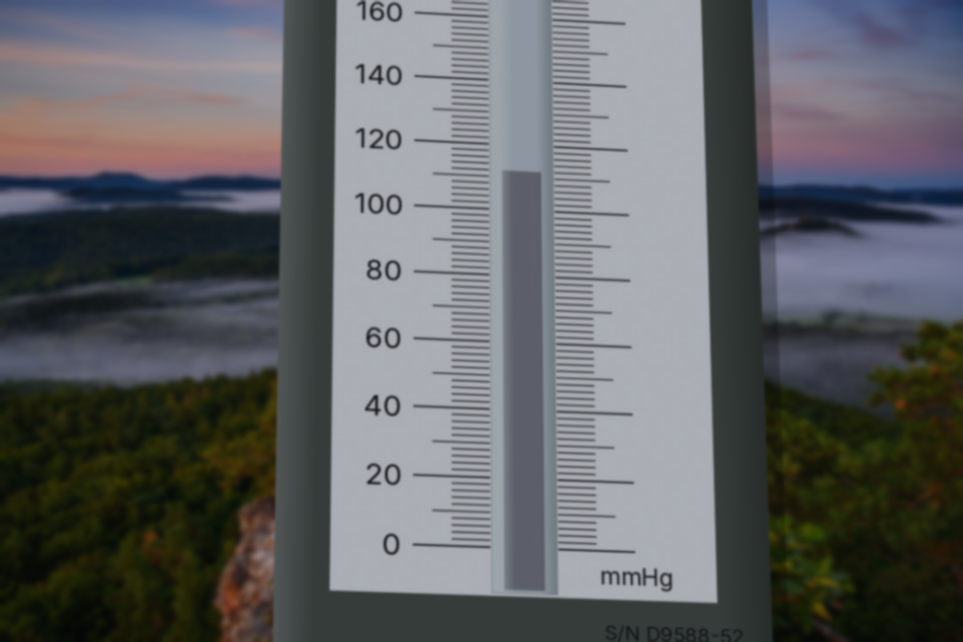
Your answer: 112mmHg
